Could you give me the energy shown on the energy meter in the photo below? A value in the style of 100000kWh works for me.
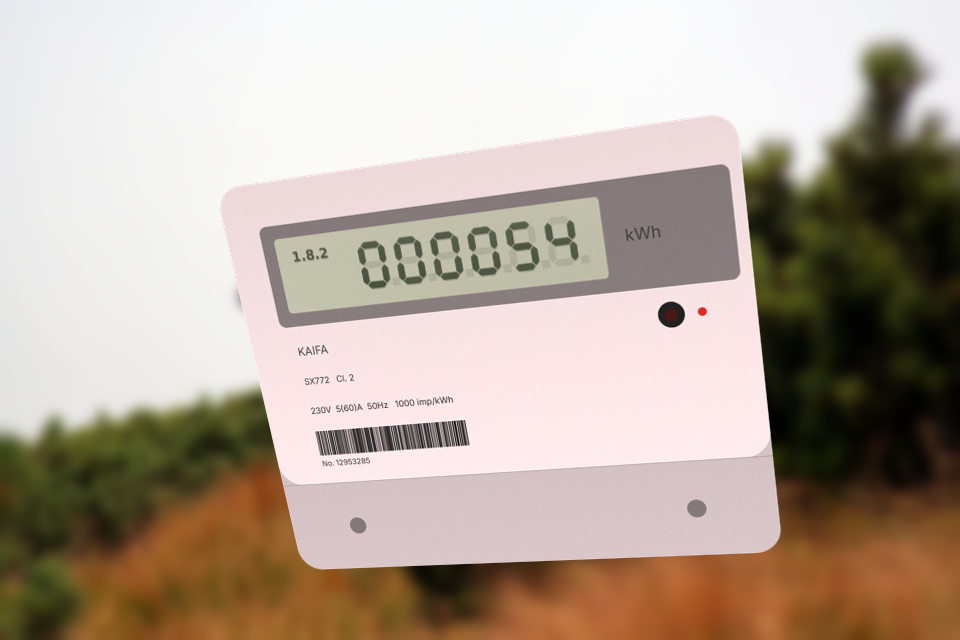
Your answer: 54kWh
